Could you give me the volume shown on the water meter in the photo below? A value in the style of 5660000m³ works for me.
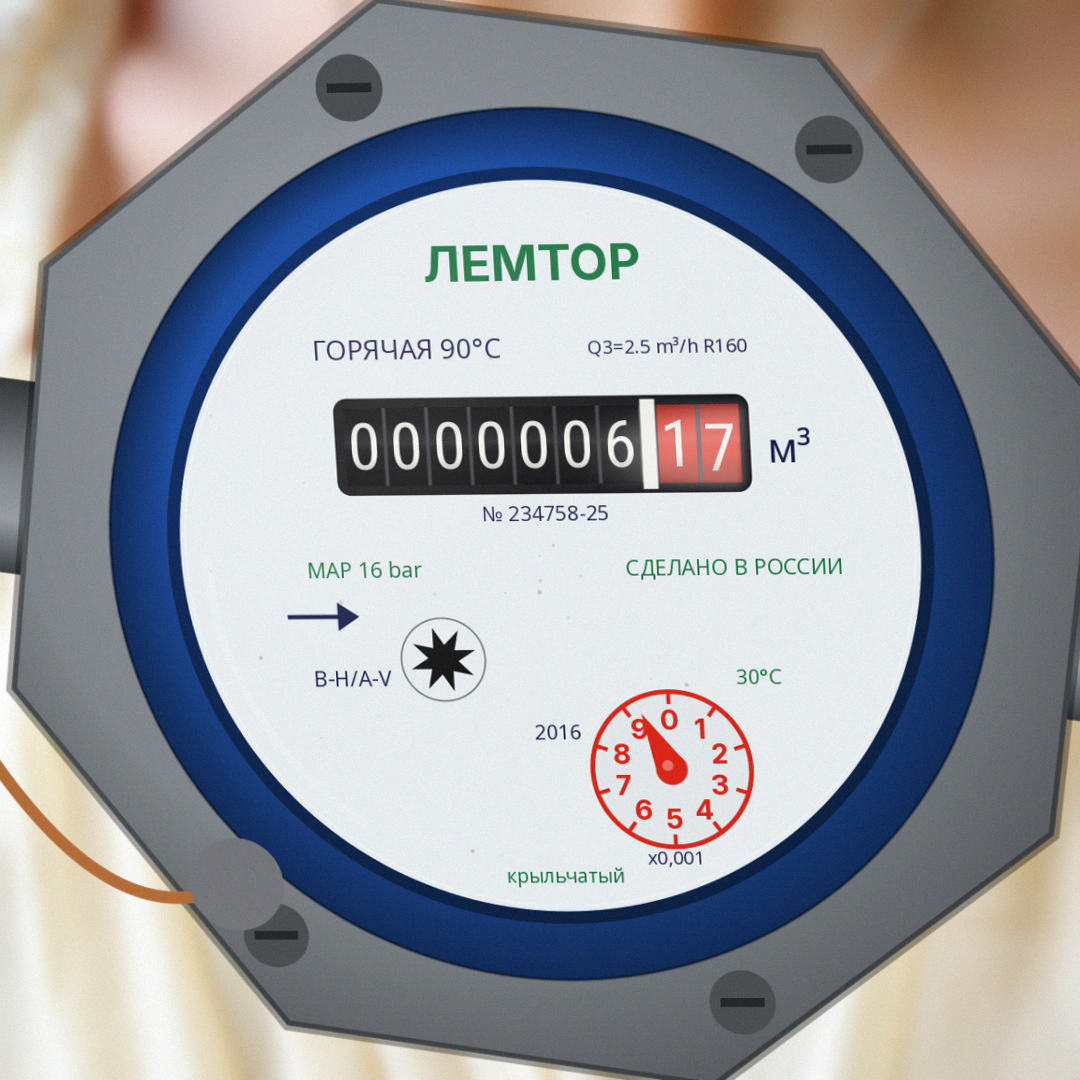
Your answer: 6.169m³
